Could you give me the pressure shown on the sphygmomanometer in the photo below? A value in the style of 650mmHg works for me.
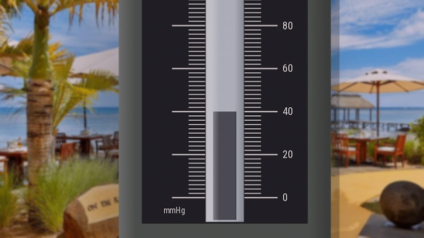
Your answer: 40mmHg
